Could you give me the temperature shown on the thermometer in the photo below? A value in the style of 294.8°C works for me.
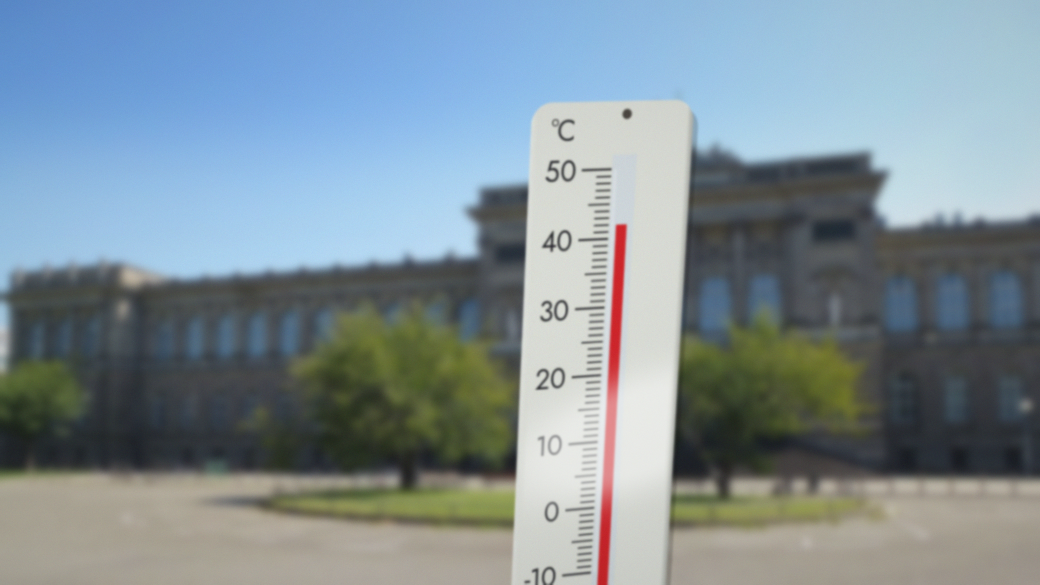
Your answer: 42°C
